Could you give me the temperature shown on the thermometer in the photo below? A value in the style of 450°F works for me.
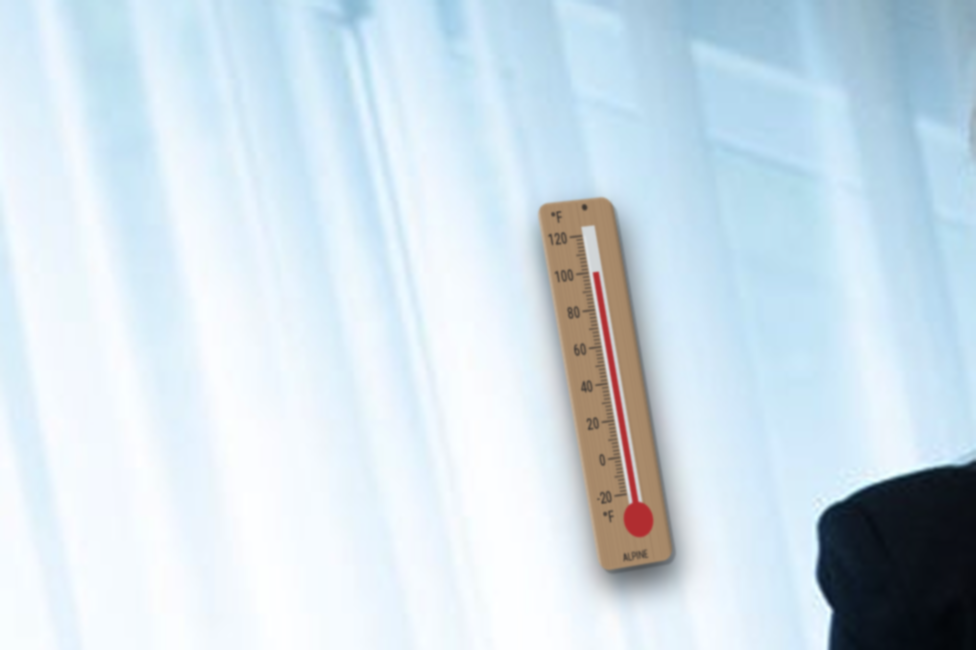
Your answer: 100°F
